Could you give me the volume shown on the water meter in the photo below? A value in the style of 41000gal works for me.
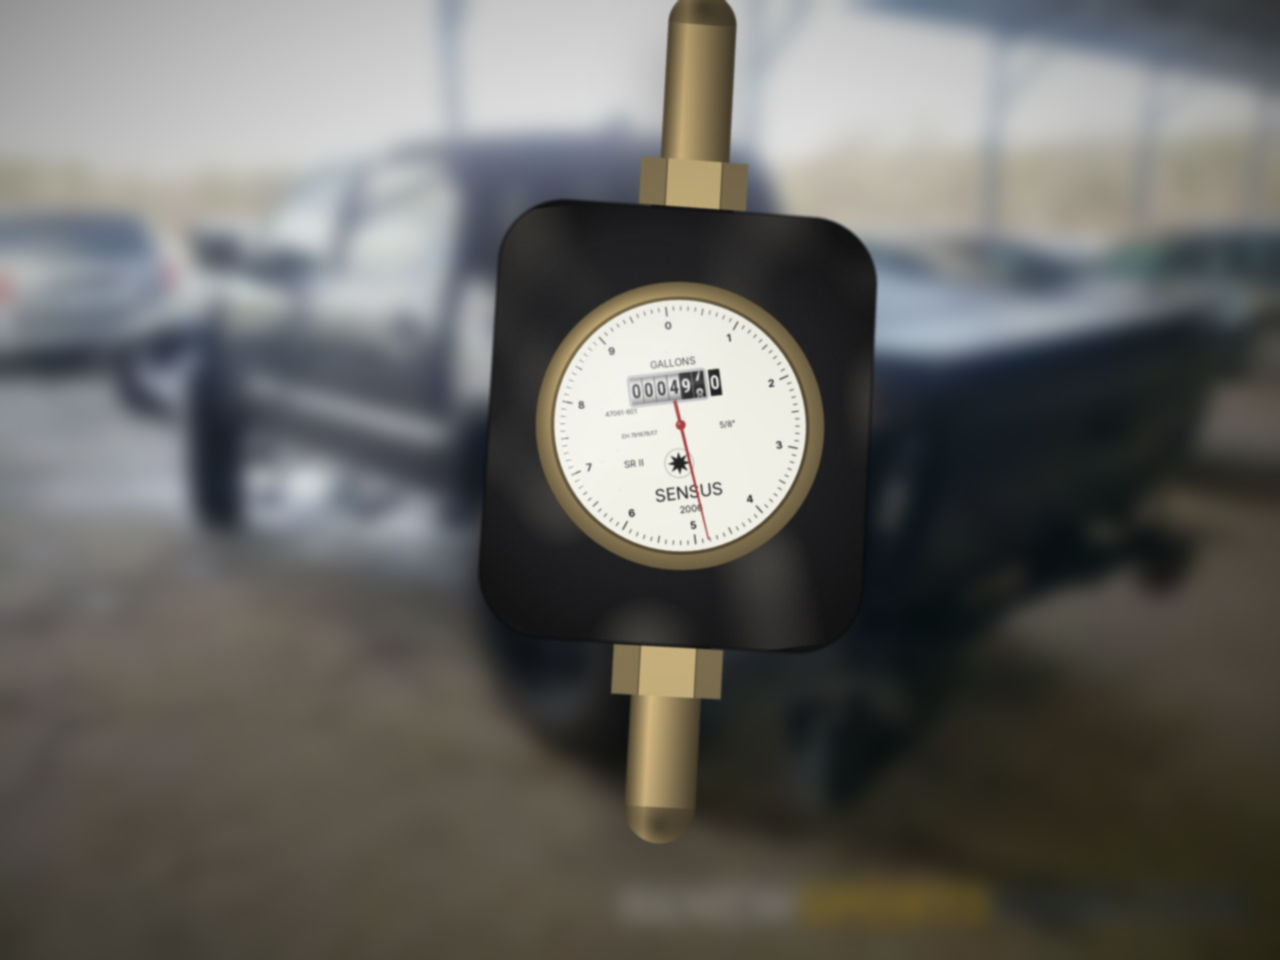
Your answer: 4974.8gal
